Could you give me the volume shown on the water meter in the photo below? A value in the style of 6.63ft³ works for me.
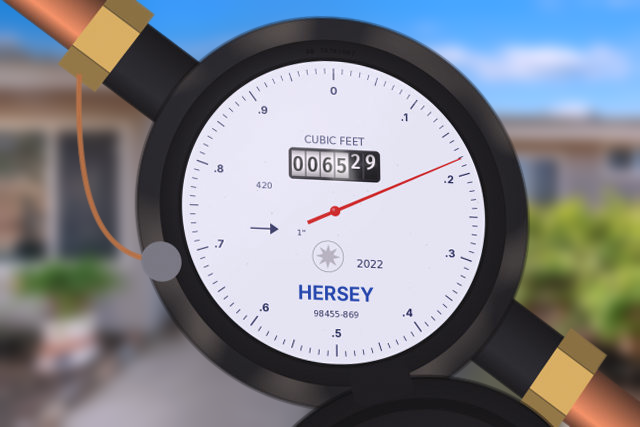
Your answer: 6529.18ft³
